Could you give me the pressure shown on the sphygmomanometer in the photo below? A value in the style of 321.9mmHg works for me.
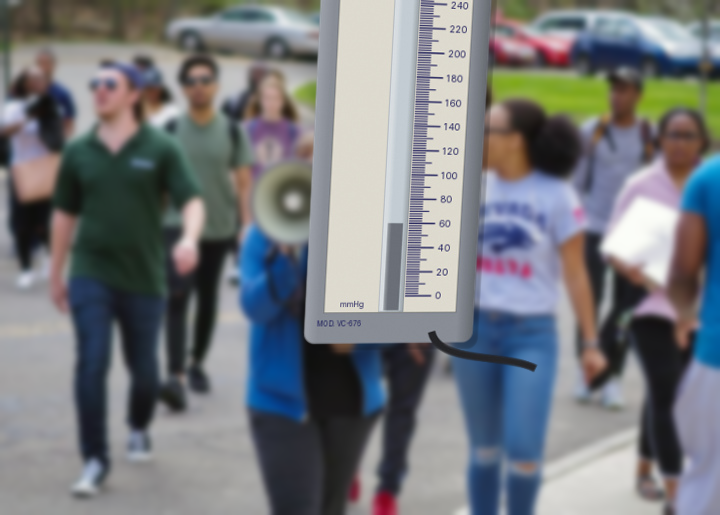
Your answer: 60mmHg
